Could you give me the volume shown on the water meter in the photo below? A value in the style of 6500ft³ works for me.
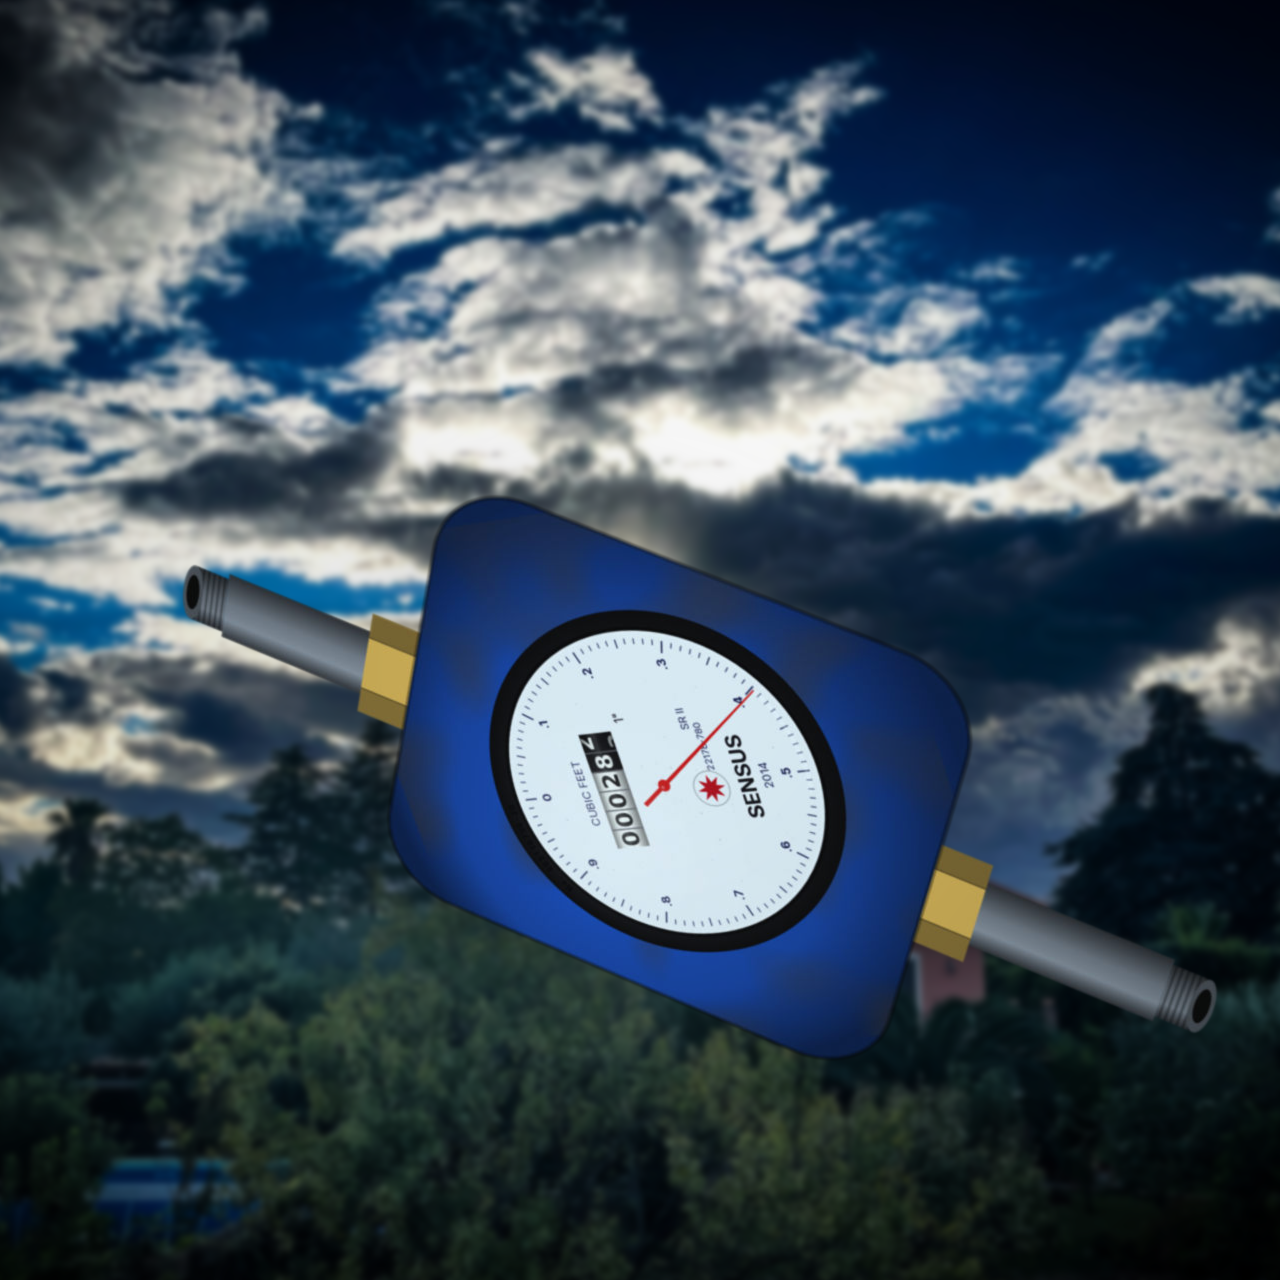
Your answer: 282.40ft³
